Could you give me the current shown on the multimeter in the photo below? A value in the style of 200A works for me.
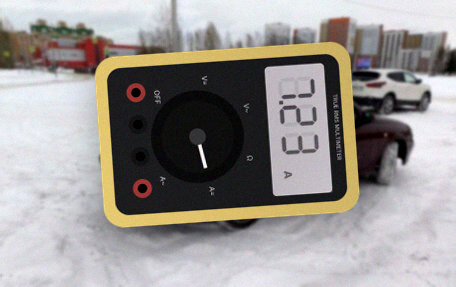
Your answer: 7.23A
